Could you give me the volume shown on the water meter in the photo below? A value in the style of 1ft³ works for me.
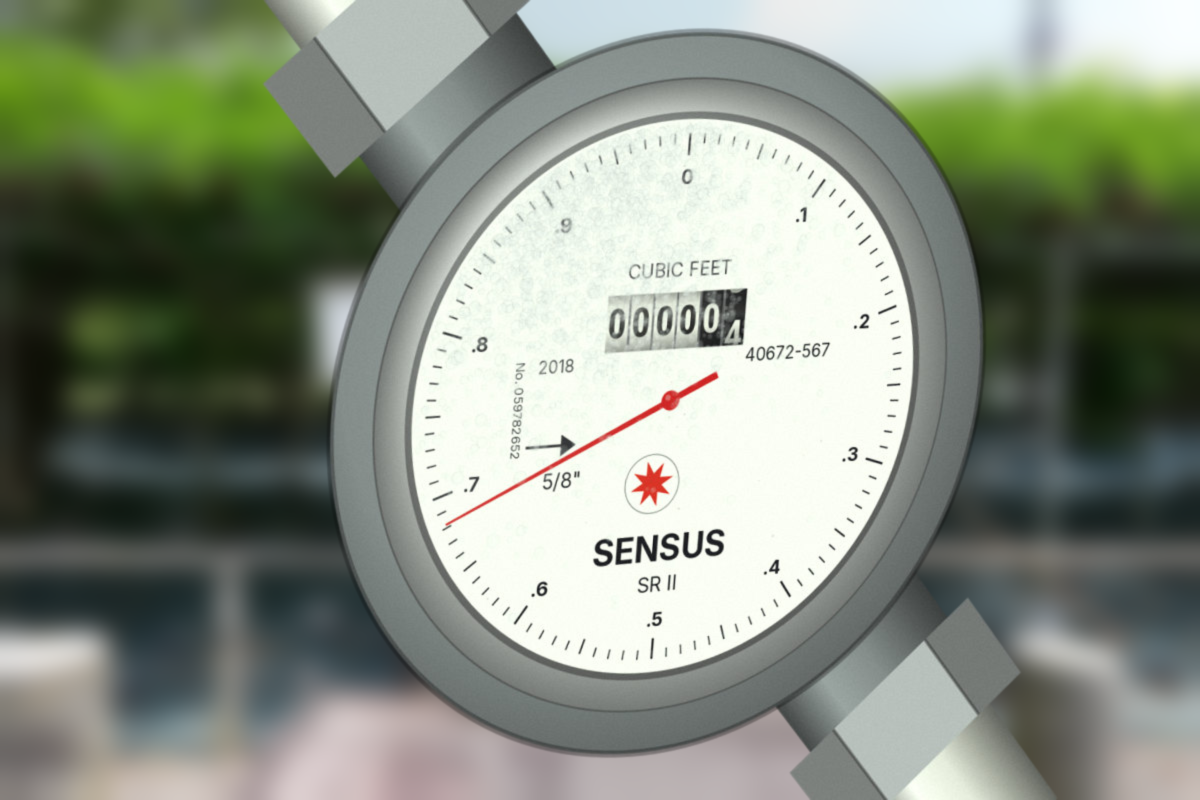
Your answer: 3.68ft³
